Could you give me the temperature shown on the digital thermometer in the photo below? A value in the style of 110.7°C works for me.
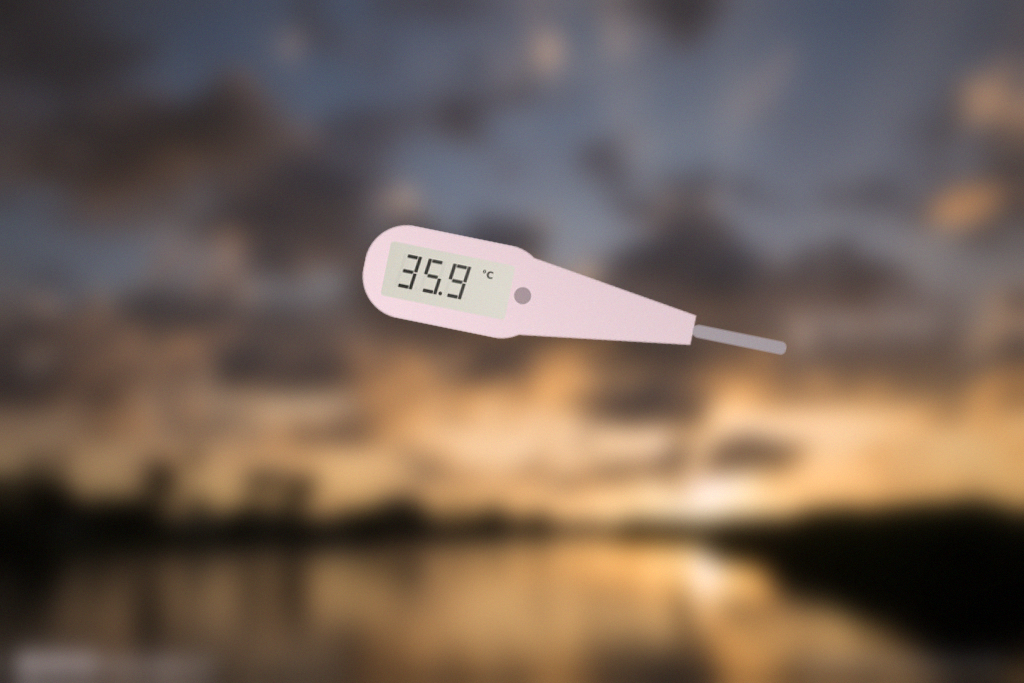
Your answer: 35.9°C
